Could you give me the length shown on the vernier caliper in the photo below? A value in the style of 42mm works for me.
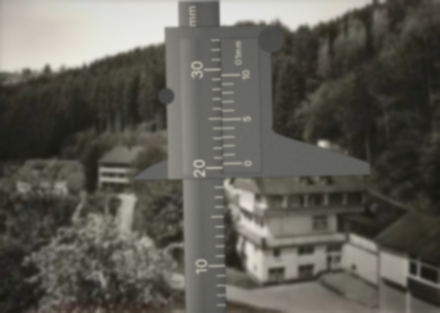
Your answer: 20.4mm
